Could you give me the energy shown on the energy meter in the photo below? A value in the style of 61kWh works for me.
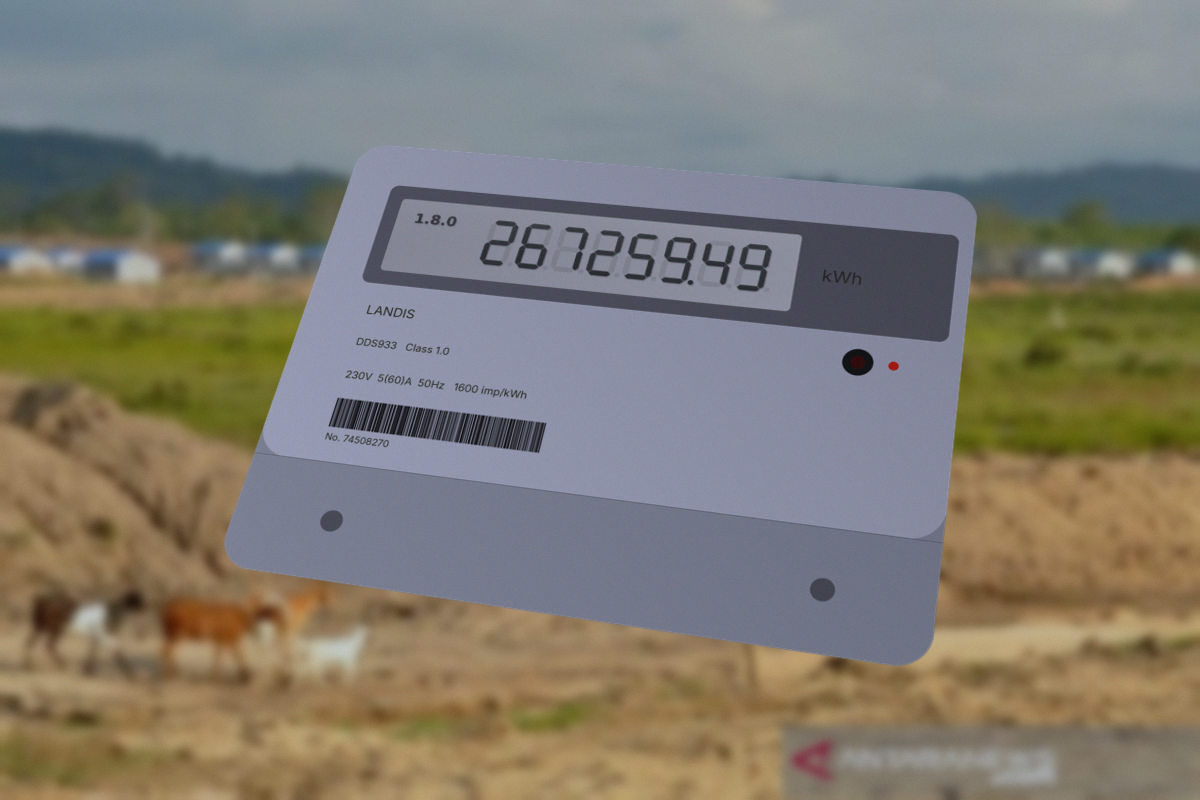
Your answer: 267259.49kWh
